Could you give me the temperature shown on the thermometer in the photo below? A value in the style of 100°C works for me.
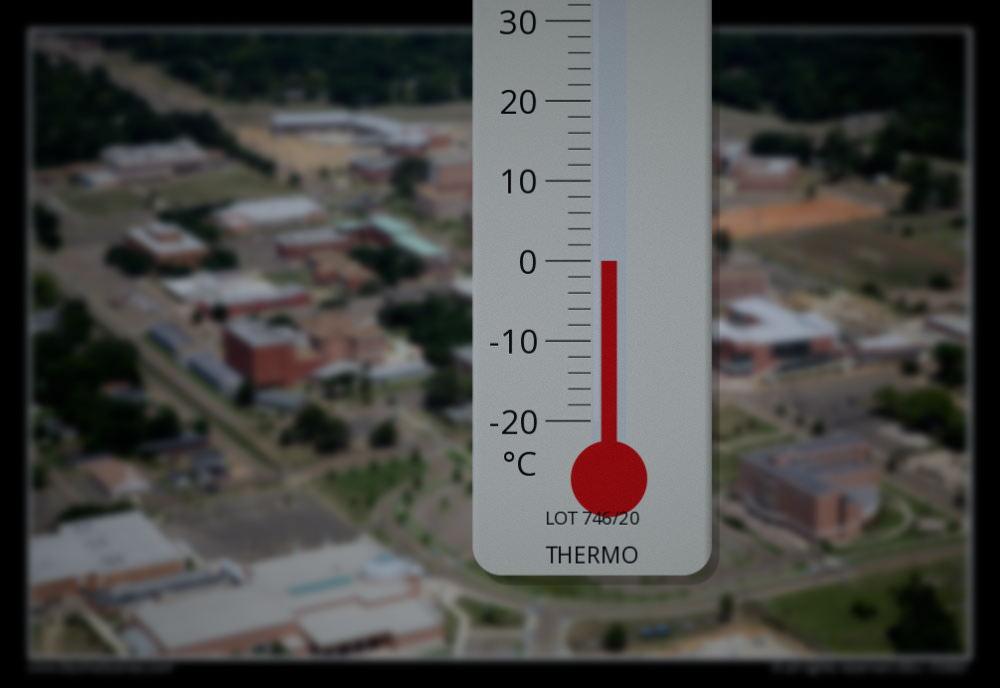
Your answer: 0°C
